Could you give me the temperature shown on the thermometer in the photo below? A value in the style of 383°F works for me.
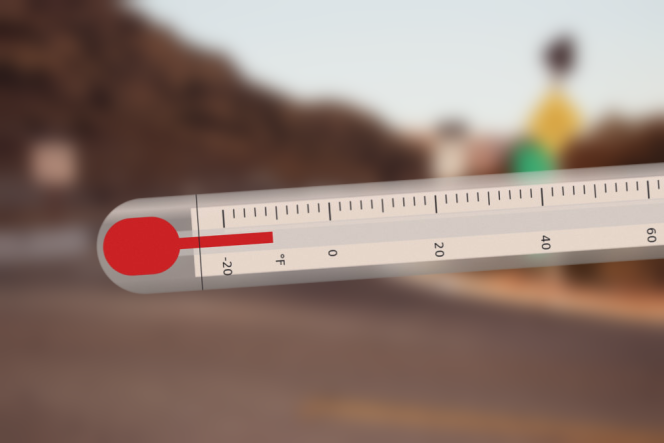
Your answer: -11°F
